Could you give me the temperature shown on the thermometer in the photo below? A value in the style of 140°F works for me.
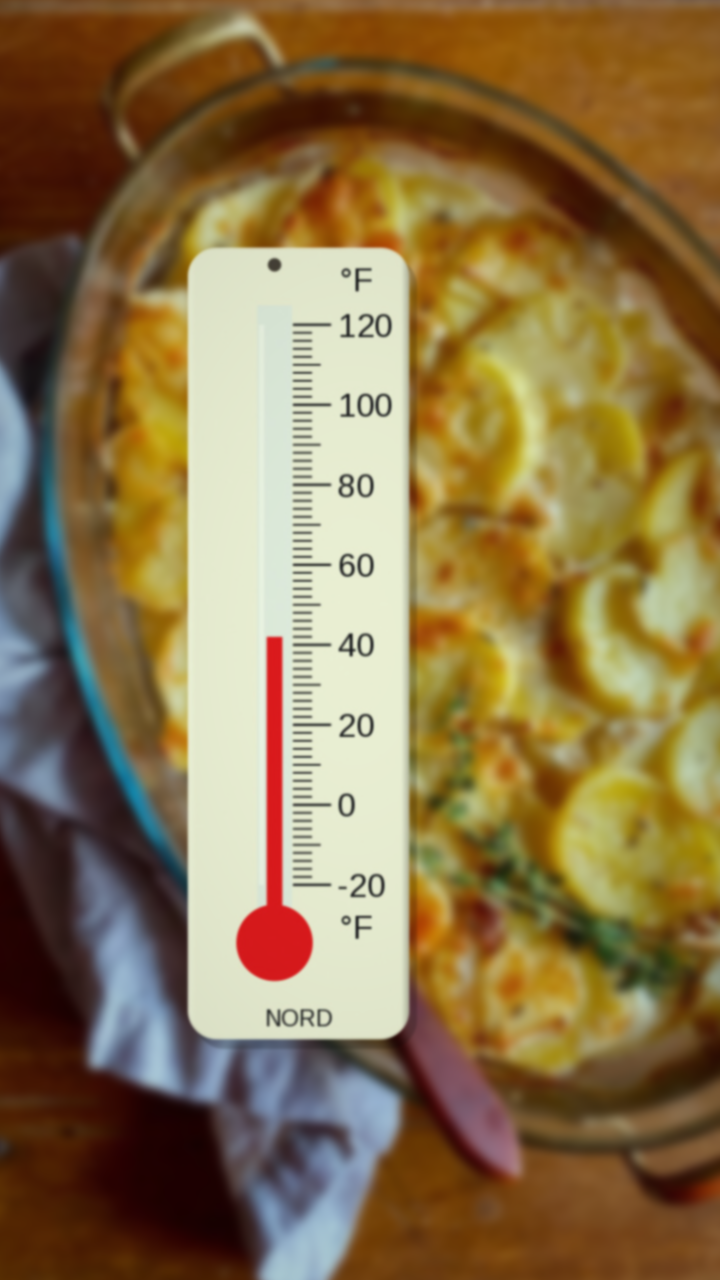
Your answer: 42°F
